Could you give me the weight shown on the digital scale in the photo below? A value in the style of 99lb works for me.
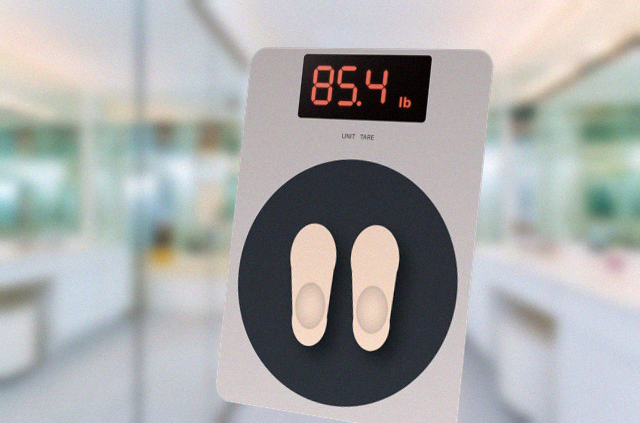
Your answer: 85.4lb
